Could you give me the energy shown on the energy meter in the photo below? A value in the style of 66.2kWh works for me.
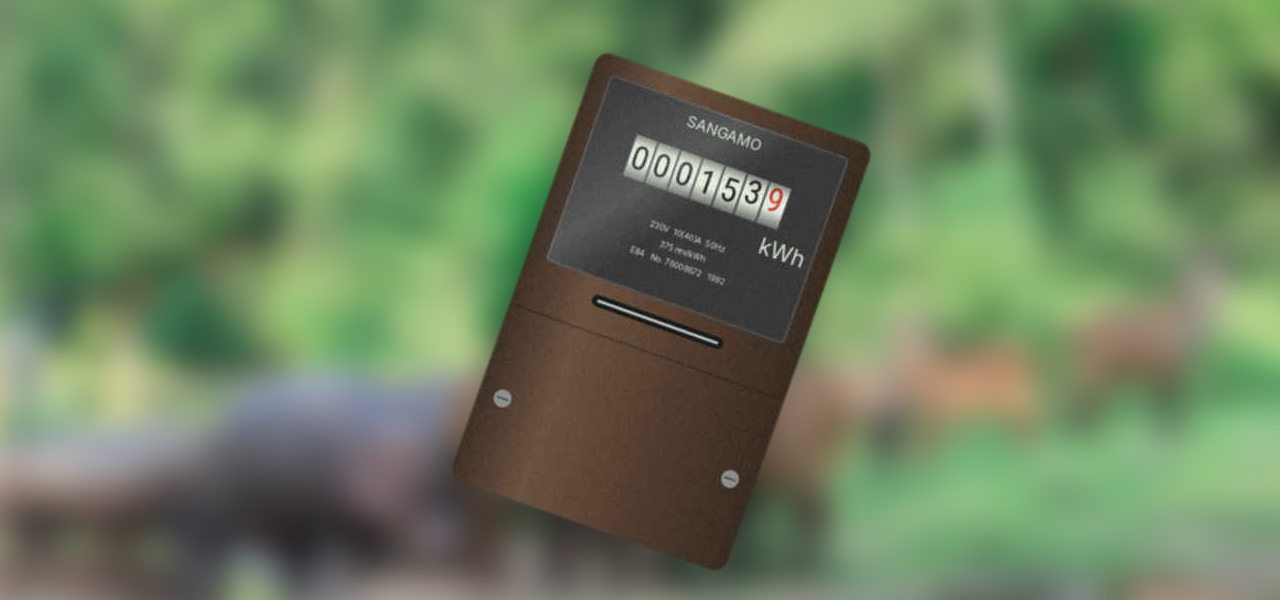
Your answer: 153.9kWh
